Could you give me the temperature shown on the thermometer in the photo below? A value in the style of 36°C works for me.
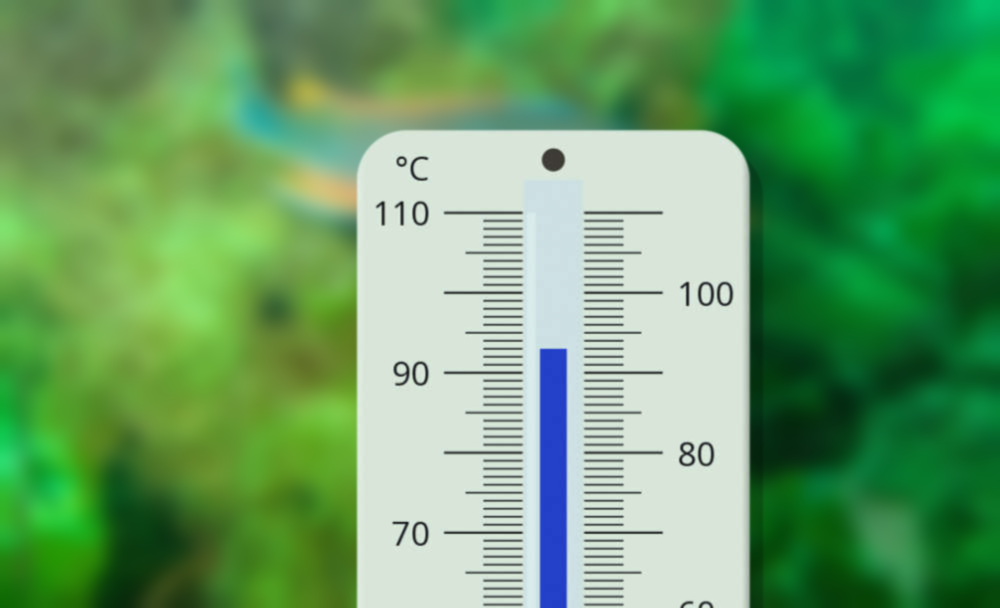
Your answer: 93°C
